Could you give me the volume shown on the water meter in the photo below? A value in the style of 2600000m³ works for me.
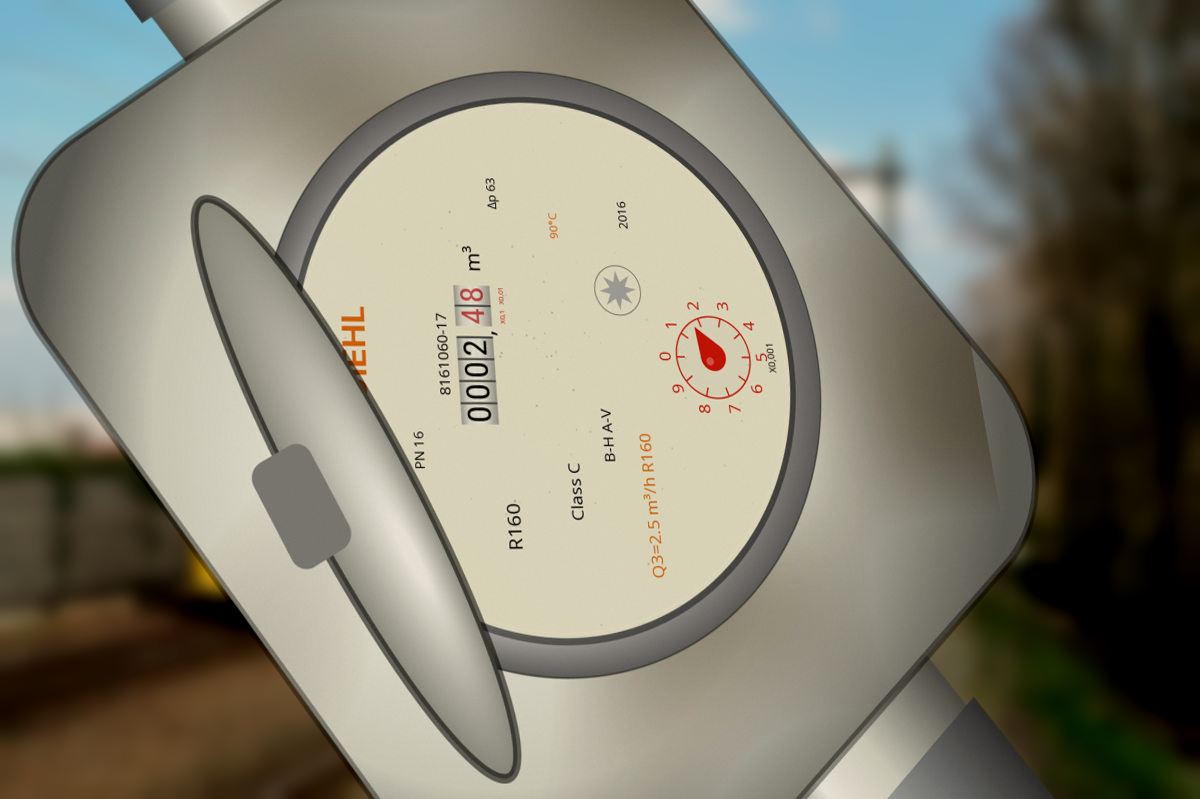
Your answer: 2.481m³
